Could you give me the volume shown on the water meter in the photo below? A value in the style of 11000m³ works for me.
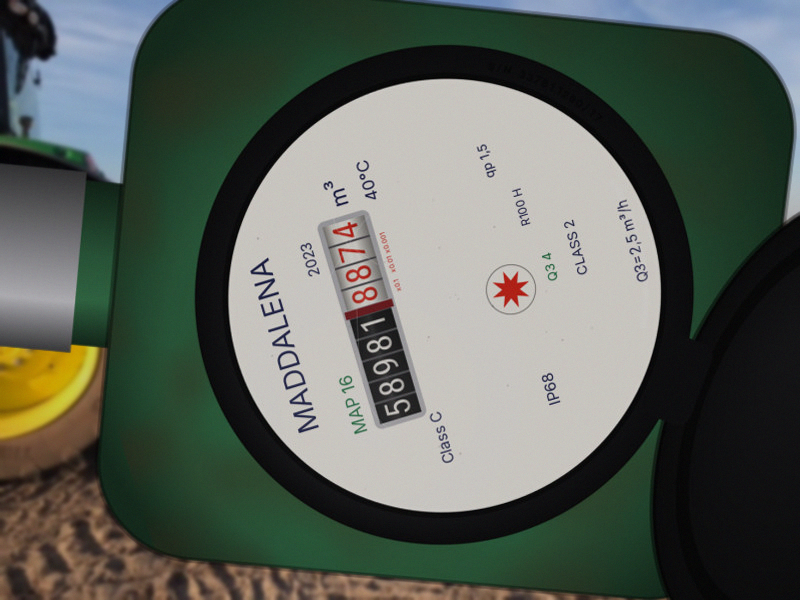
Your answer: 58981.8874m³
